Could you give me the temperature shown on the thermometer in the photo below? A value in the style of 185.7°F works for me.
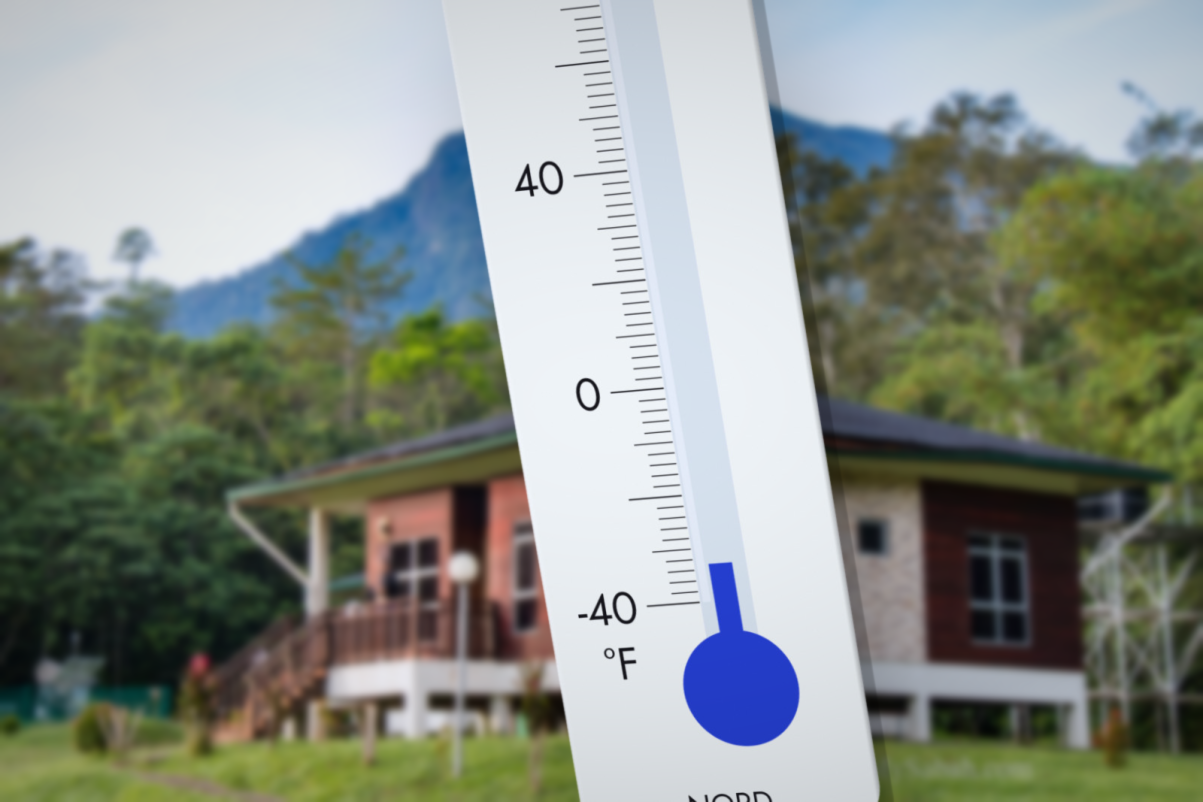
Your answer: -33°F
